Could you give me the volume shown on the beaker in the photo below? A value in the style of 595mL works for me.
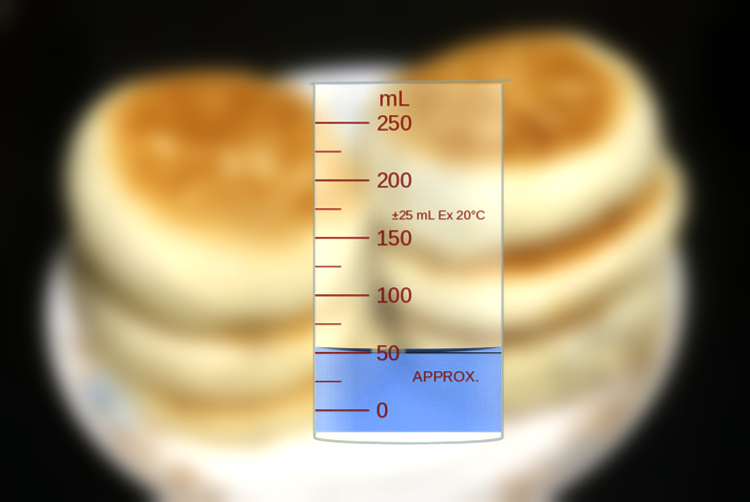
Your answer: 50mL
